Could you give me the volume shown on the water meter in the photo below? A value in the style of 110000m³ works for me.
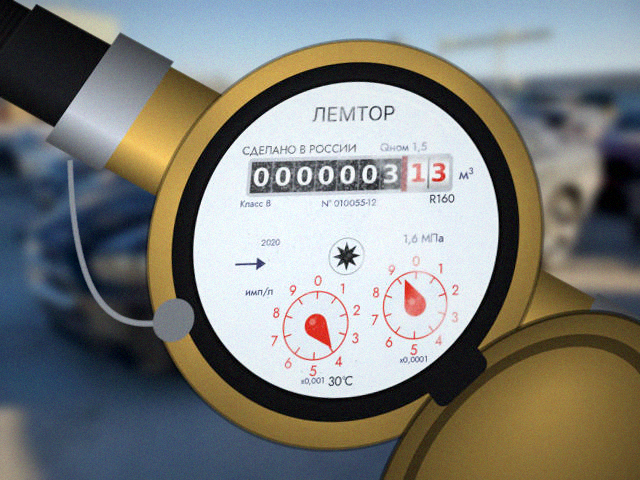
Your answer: 3.1339m³
